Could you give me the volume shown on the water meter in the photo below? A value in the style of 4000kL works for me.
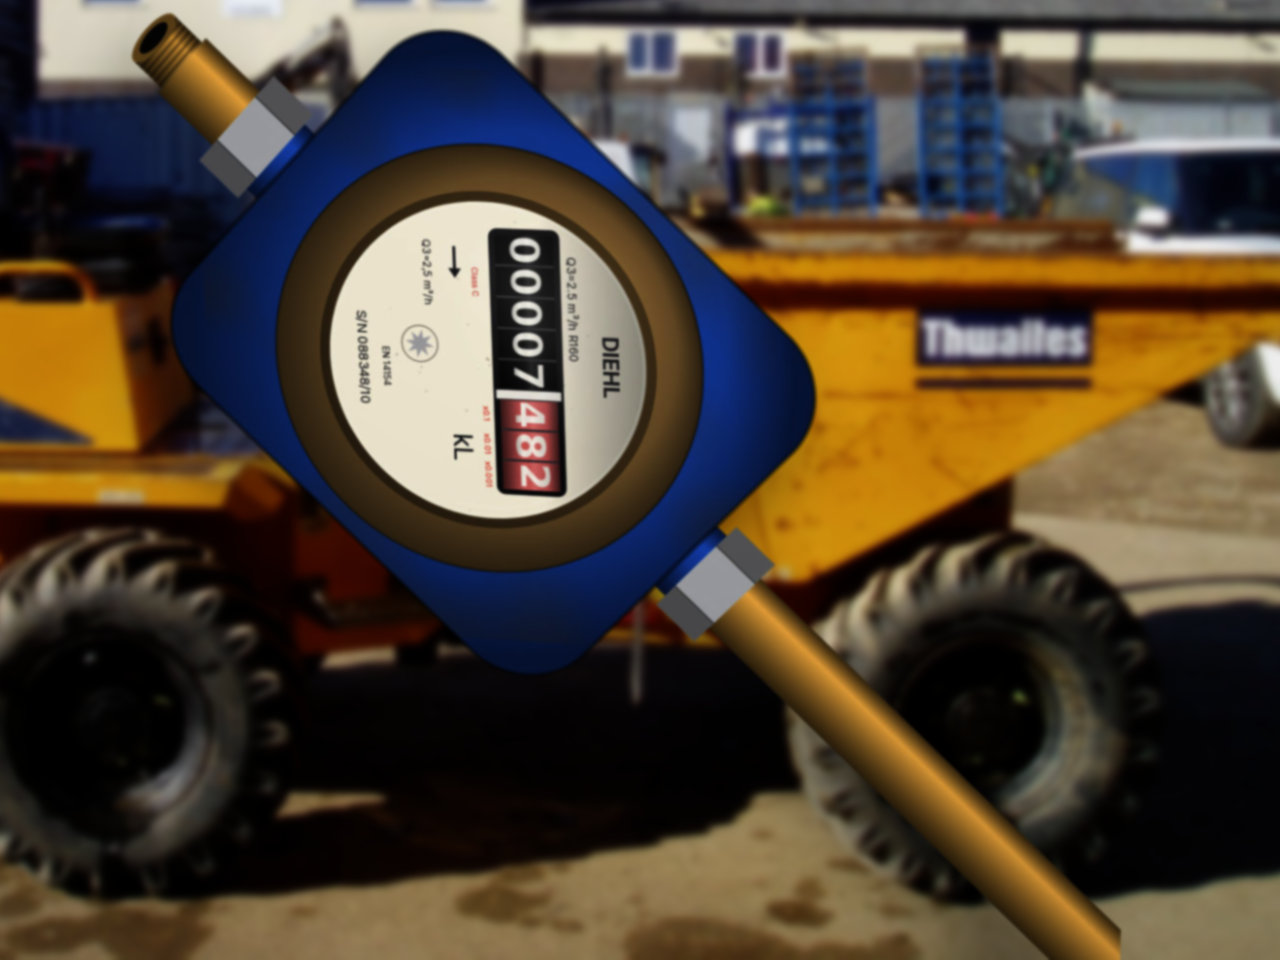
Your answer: 7.482kL
